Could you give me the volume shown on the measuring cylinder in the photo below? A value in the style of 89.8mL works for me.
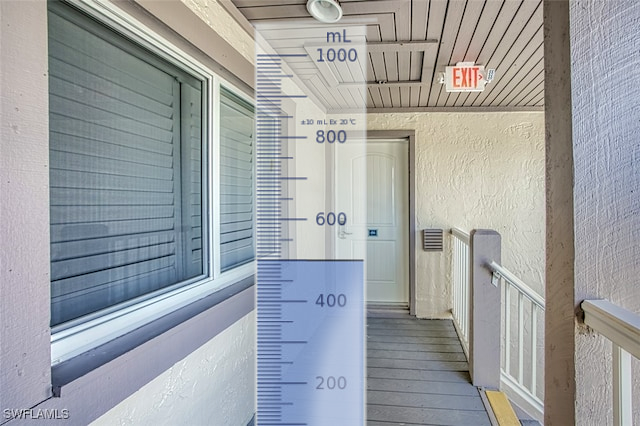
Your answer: 500mL
